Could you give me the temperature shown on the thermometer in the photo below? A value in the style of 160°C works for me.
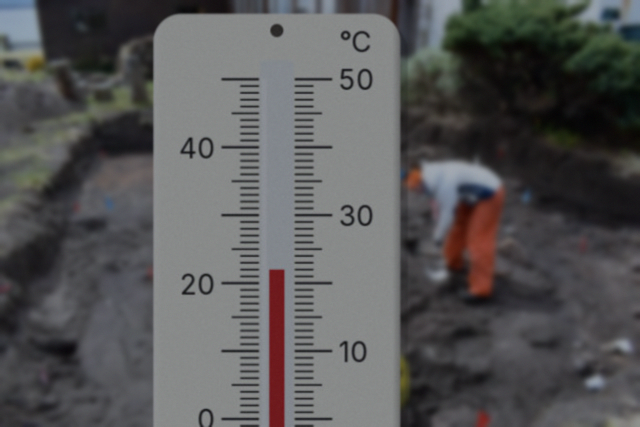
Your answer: 22°C
